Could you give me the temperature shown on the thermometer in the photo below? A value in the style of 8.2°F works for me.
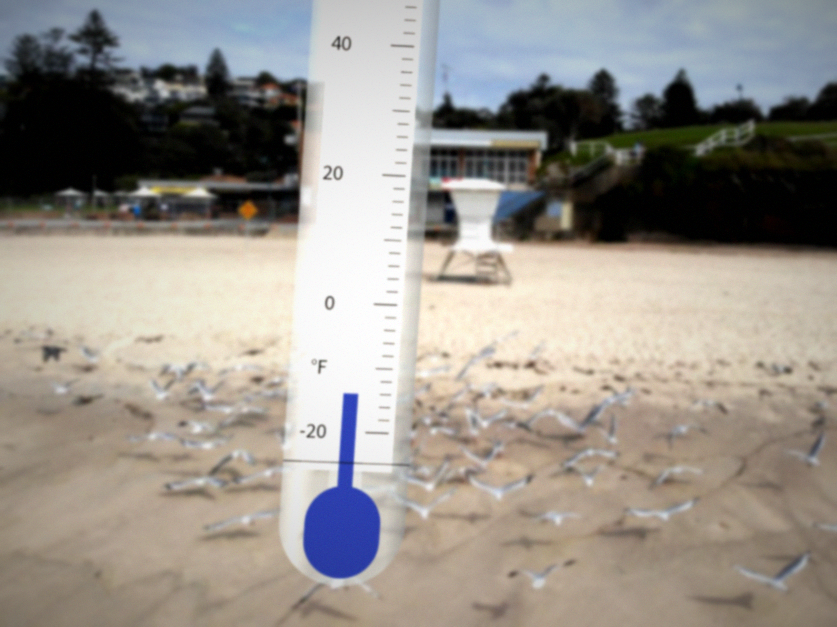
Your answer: -14°F
